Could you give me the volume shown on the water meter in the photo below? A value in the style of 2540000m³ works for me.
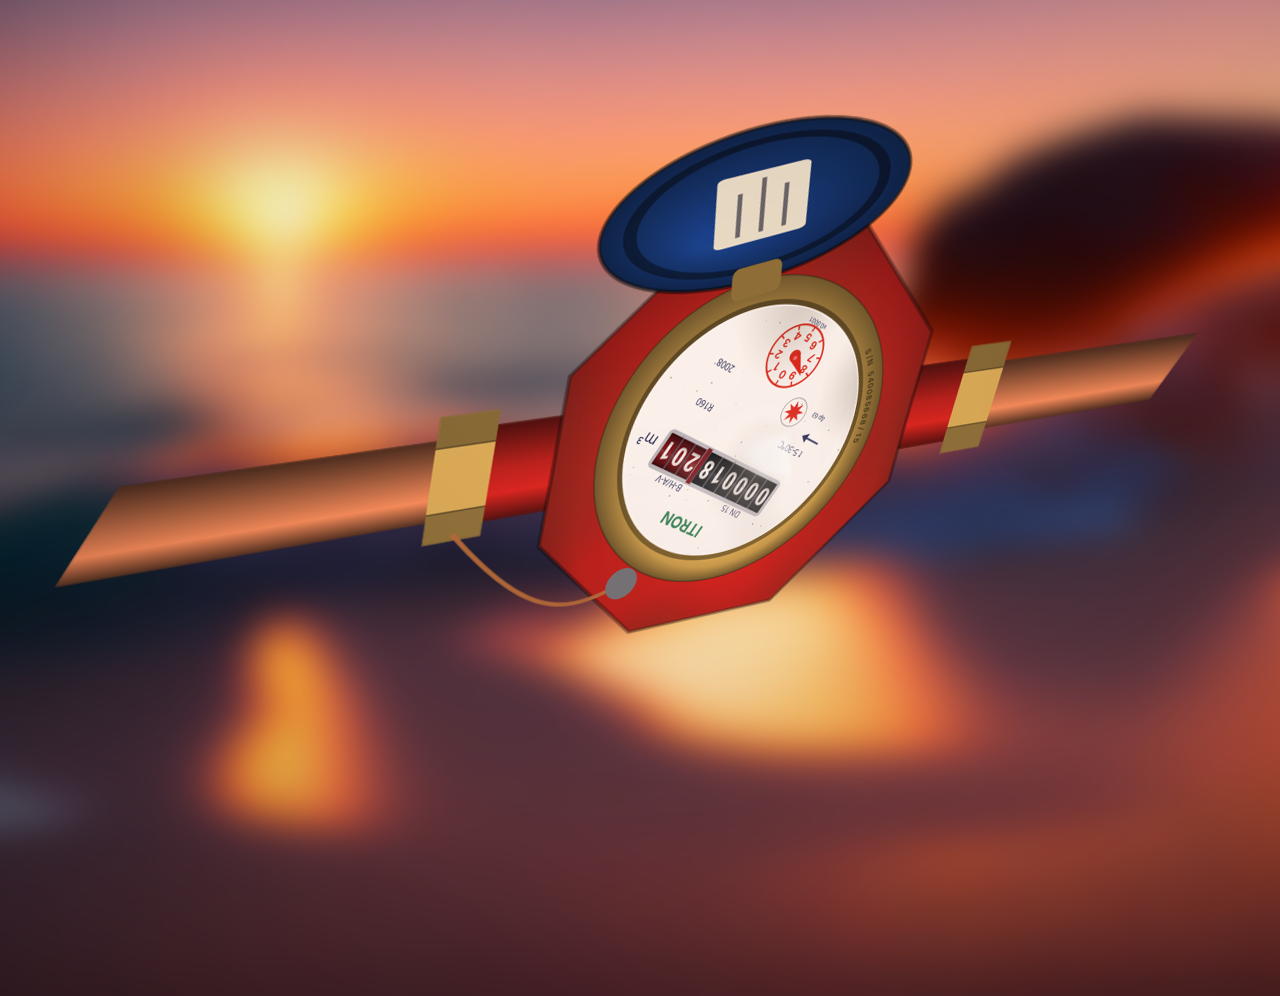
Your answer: 18.2018m³
